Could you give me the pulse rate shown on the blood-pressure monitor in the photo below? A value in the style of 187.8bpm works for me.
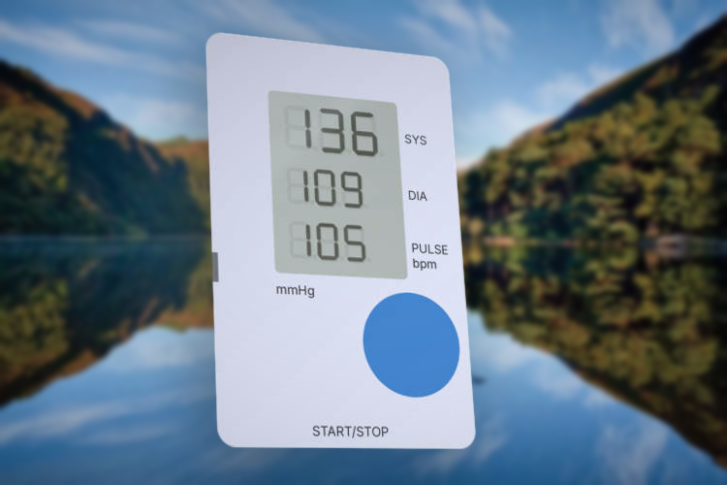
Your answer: 105bpm
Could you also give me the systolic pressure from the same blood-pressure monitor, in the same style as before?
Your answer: 136mmHg
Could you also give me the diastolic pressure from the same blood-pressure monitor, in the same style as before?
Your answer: 109mmHg
